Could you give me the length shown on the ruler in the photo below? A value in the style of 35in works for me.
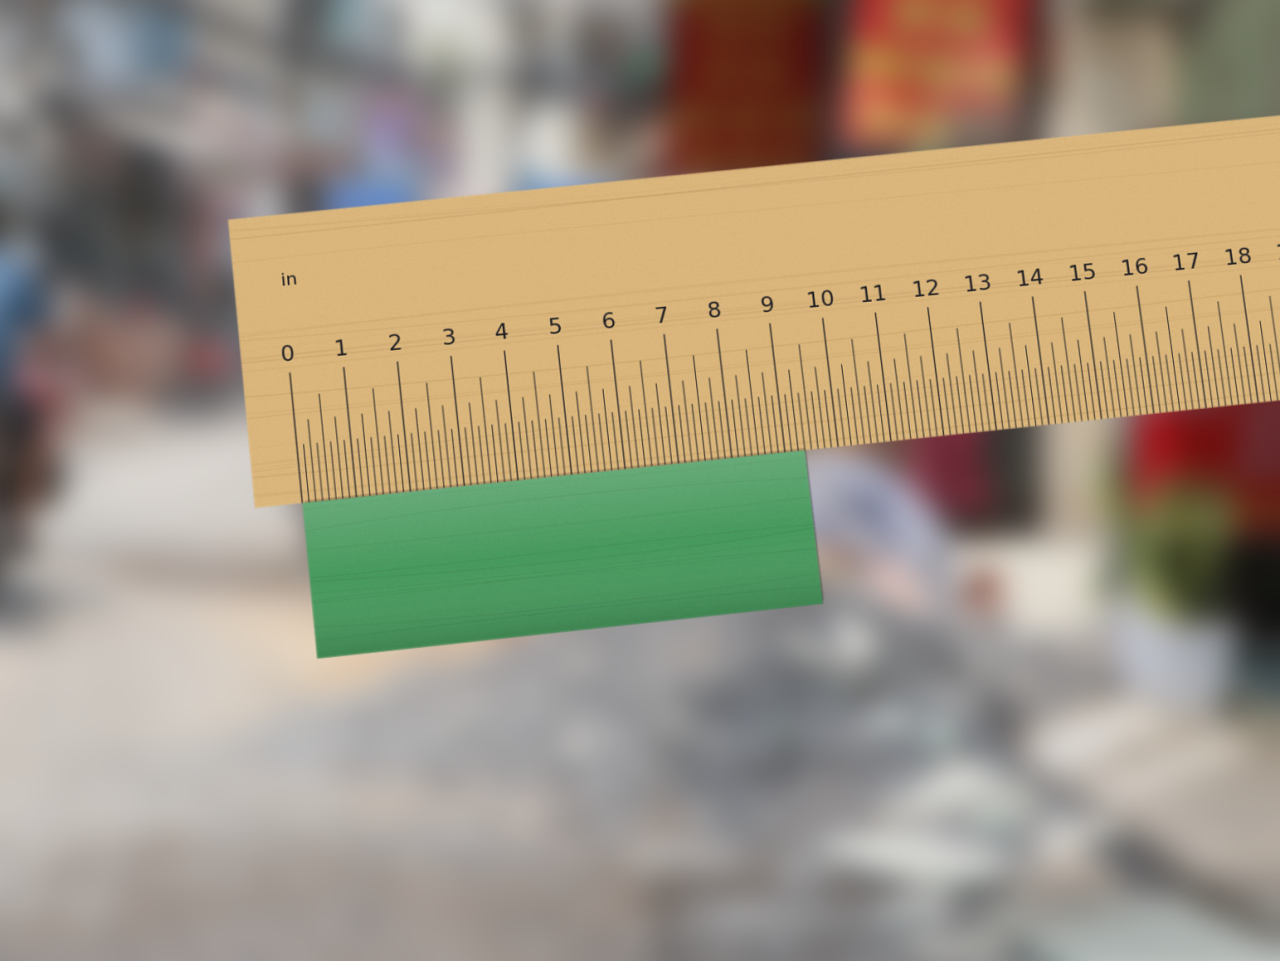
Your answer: 9.375in
